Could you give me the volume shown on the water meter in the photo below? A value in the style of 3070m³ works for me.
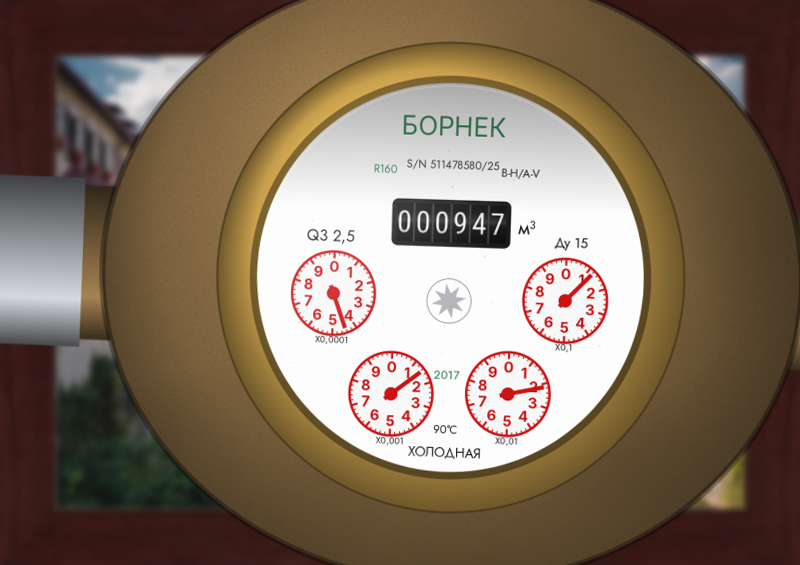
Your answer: 947.1214m³
